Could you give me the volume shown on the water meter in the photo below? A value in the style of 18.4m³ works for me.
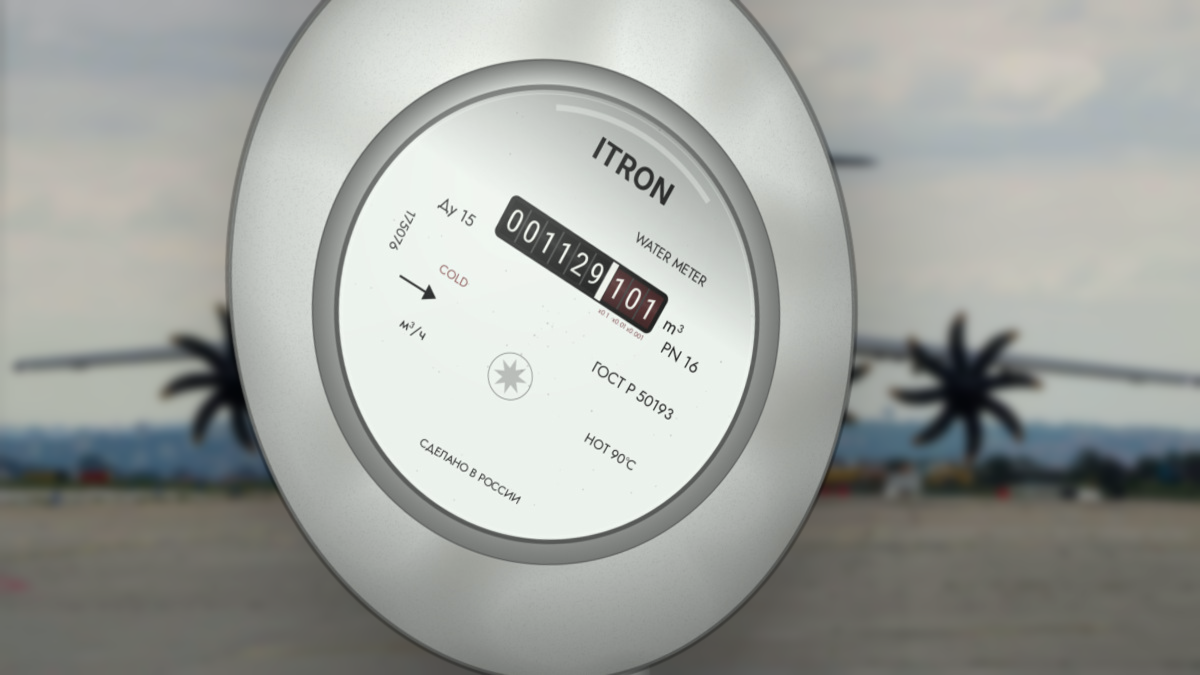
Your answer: 1129.101m³
